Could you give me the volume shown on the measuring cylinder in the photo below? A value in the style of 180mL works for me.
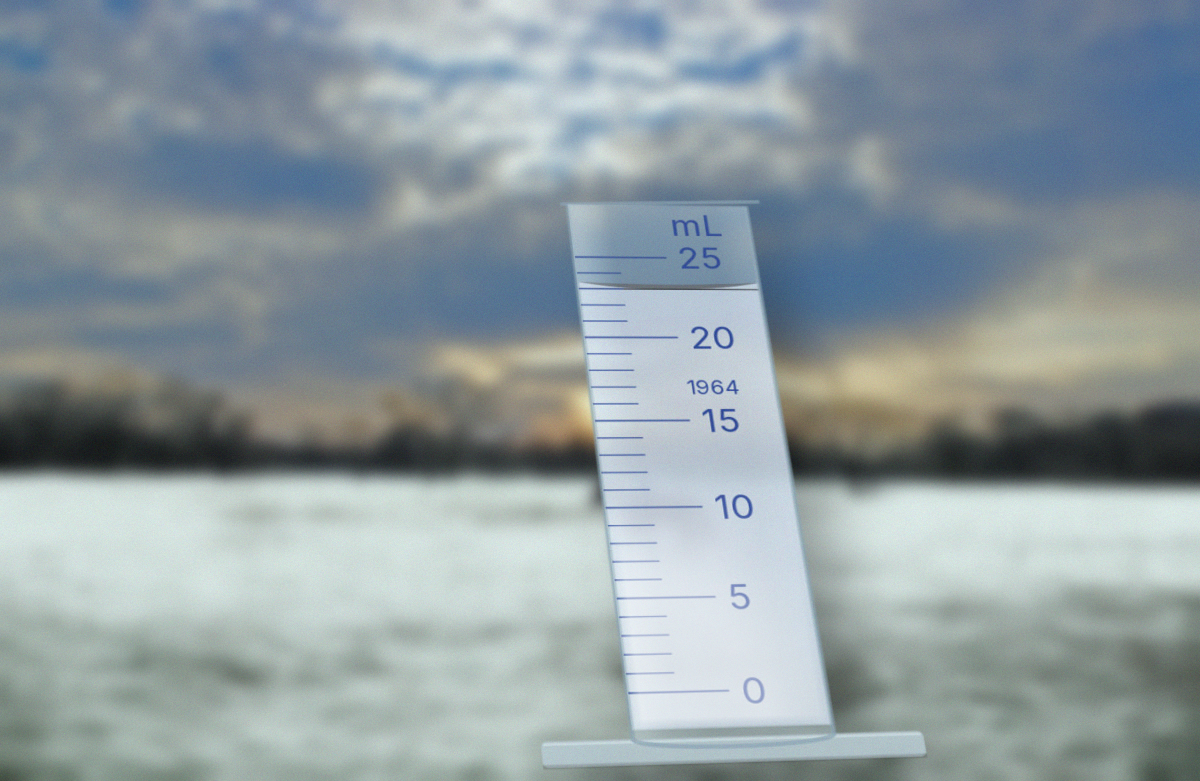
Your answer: 23mL
